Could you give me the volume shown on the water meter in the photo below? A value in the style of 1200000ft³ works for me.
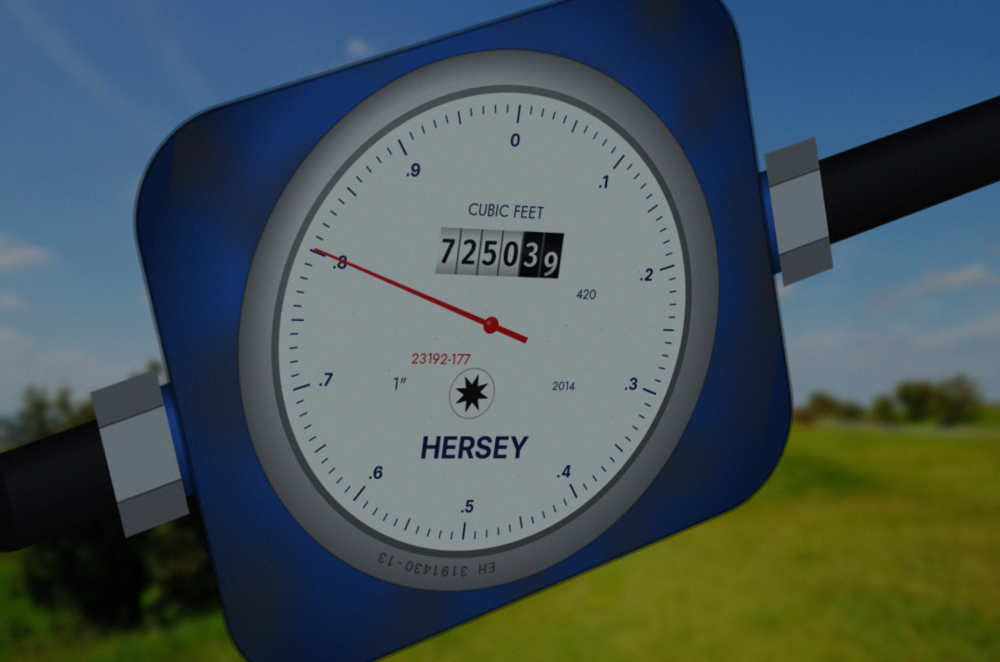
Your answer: 725038.80ft³
